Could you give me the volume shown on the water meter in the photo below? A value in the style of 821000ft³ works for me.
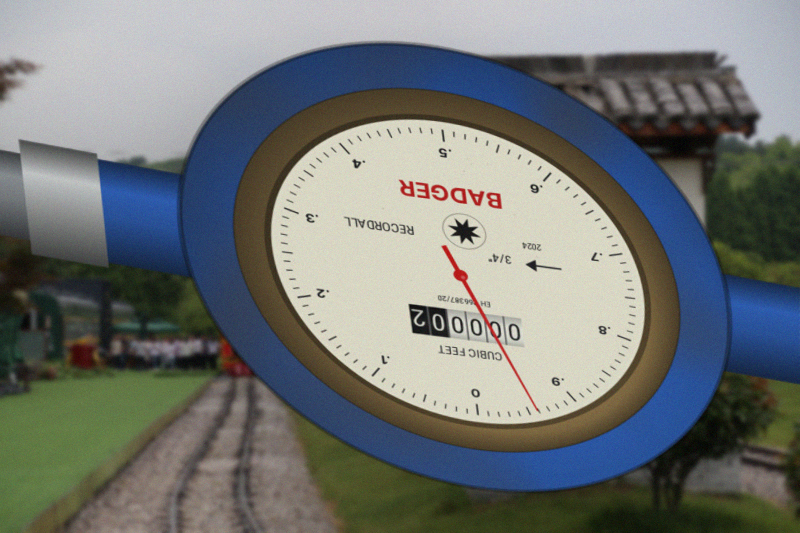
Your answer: 1.94ft³
